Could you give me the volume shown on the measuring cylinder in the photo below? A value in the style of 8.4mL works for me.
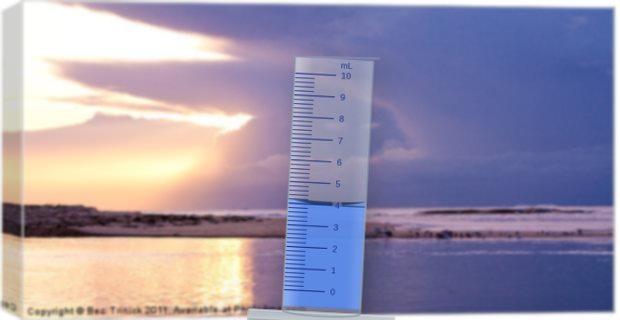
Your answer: 4mL
